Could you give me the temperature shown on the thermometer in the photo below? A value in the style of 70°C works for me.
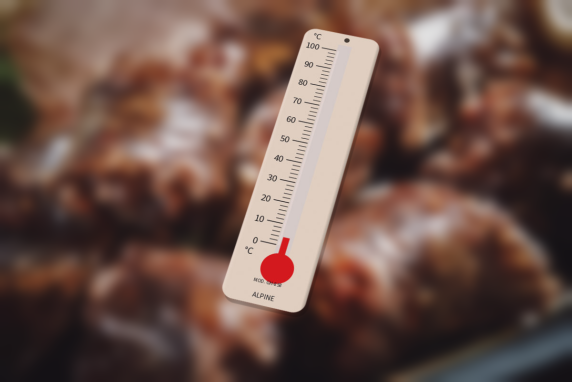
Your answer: 4°C
